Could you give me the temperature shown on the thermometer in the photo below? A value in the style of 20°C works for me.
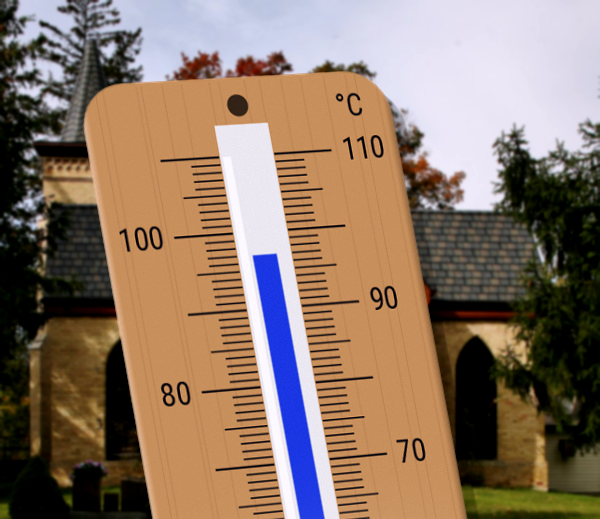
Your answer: 97°C
